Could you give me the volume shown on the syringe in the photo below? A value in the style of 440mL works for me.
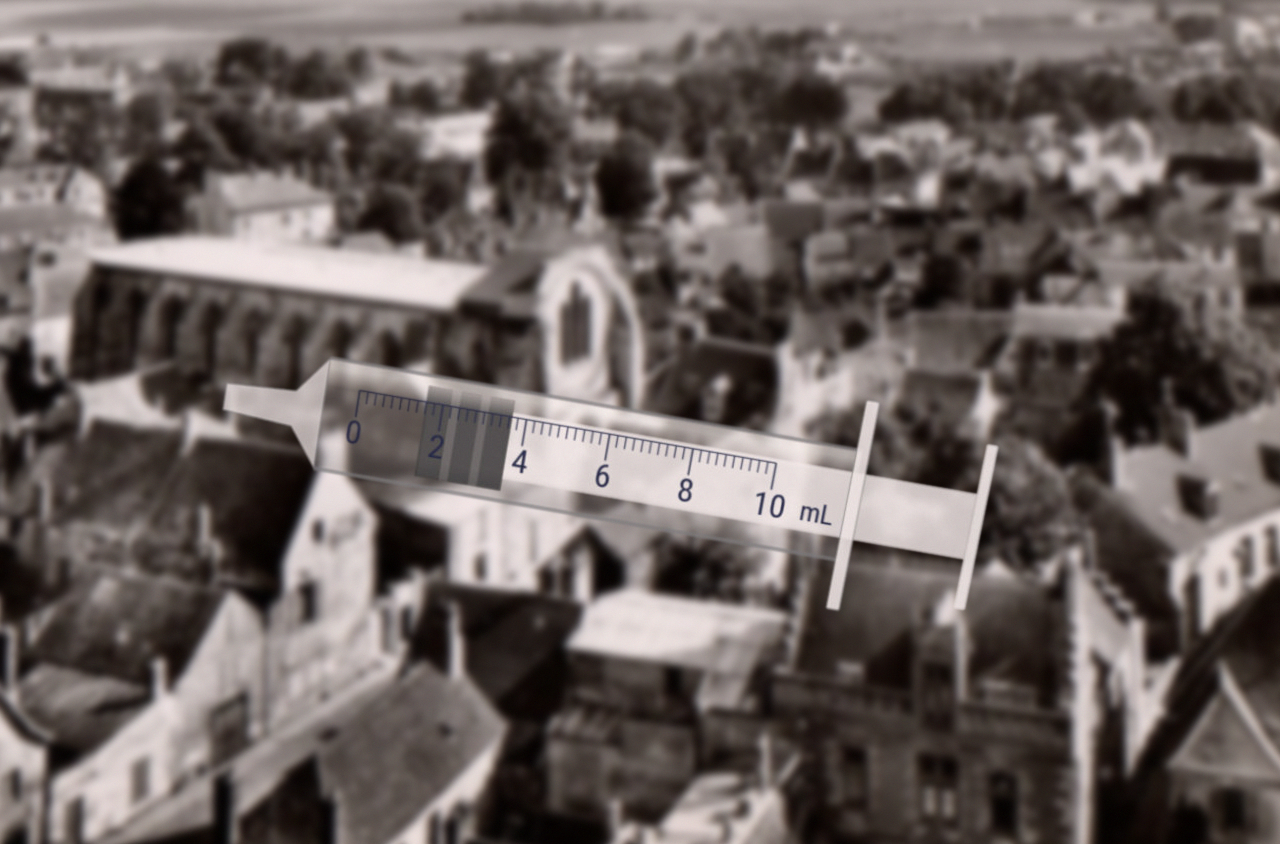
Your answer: 1.6mL
